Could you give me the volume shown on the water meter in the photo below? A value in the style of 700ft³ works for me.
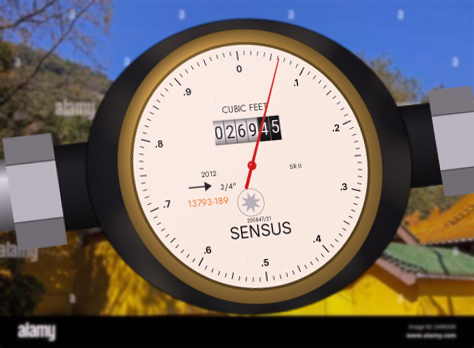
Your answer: 26945.06ft³
